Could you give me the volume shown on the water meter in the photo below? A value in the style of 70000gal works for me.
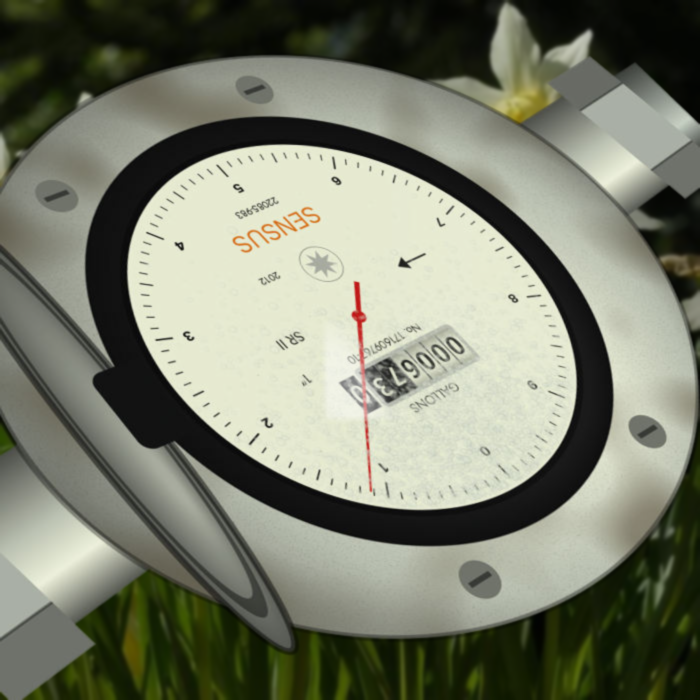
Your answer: 6731.1gal
